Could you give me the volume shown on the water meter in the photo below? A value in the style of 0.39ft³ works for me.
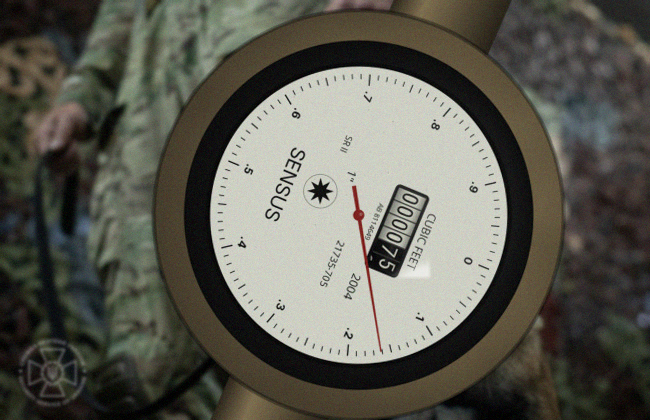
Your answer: 75.16ft³
